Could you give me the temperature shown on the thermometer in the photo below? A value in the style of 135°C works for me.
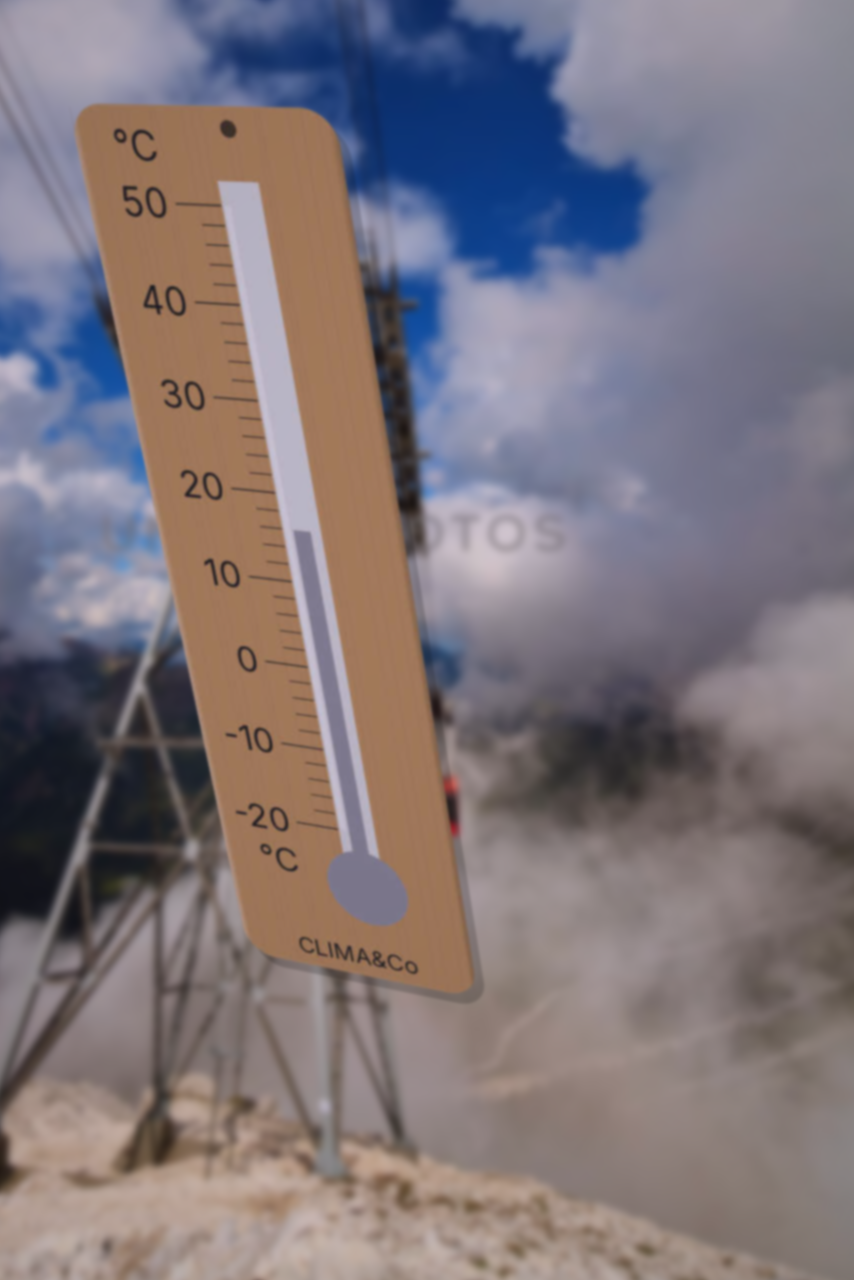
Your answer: 16°C
